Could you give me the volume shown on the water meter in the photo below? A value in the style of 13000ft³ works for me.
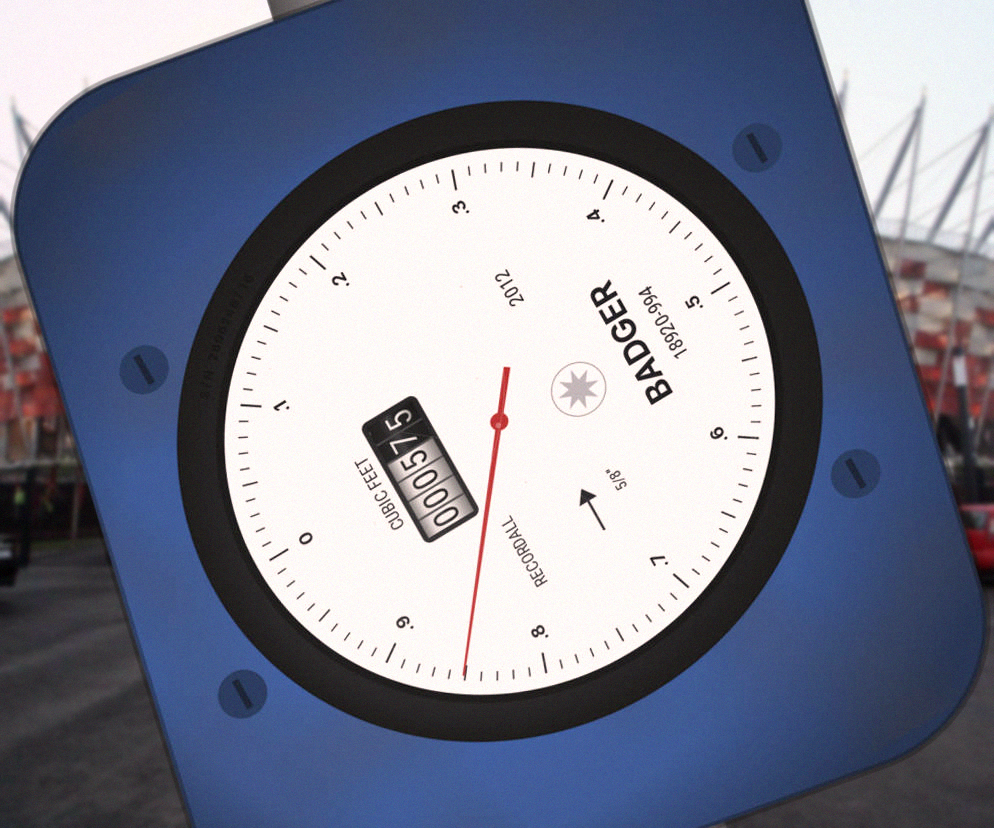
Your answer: 574.85ft³
